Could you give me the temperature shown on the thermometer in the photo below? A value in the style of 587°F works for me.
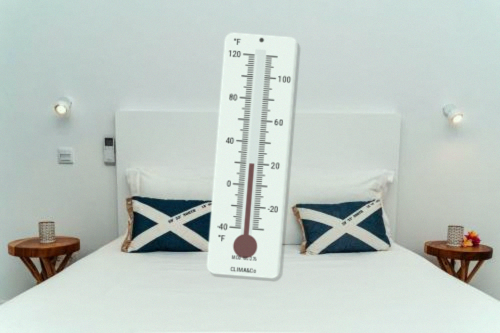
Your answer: 20°F
